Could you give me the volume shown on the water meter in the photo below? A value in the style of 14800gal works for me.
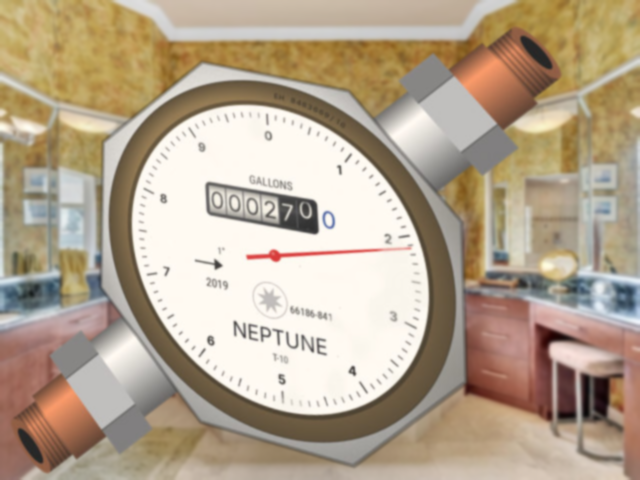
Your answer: 2702.1gal
